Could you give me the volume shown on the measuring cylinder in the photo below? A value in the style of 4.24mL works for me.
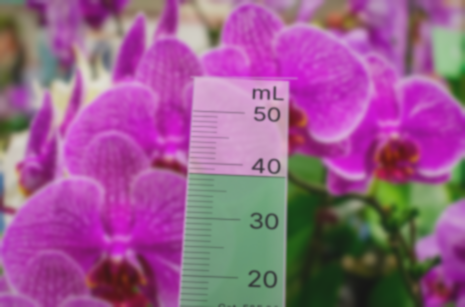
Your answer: 38mL
